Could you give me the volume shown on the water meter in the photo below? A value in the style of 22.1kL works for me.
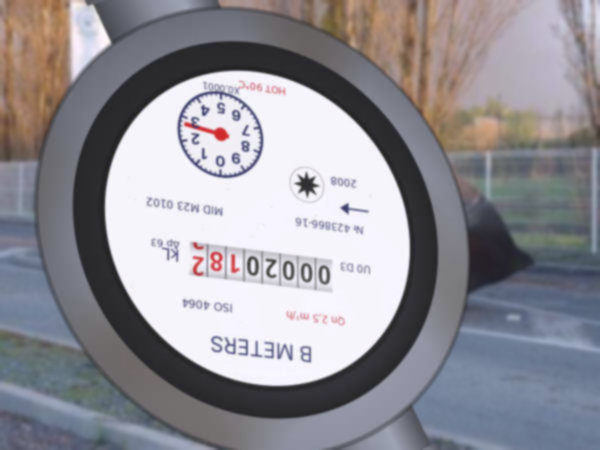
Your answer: 20.1822kL
